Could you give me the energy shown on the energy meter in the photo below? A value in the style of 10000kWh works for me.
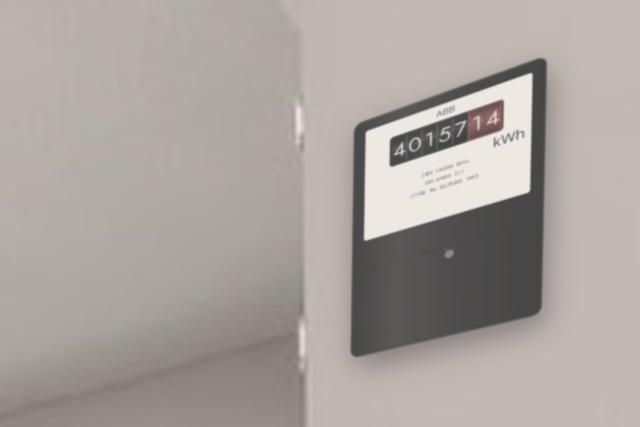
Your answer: 40157.14kWh
